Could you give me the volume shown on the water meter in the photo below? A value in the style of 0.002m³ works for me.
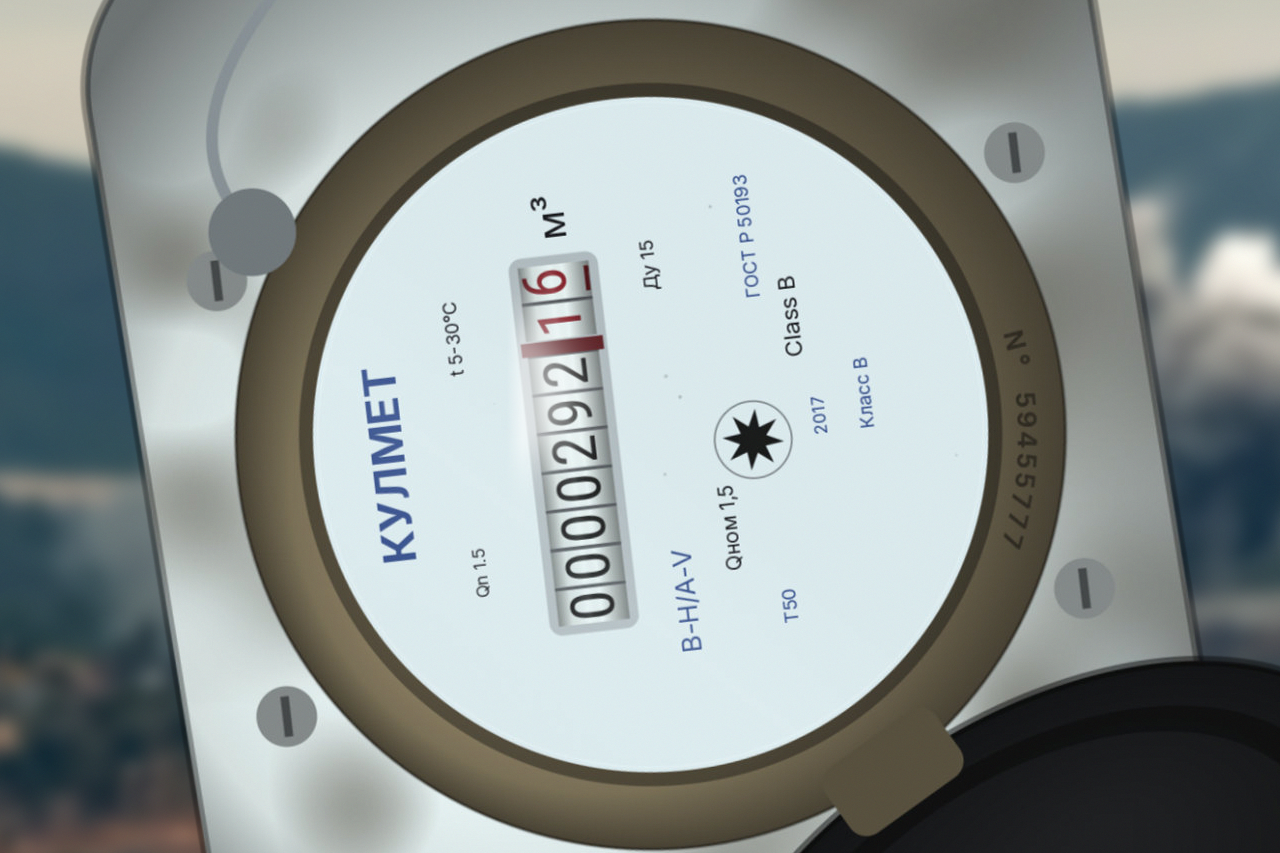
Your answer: 292.16m³
